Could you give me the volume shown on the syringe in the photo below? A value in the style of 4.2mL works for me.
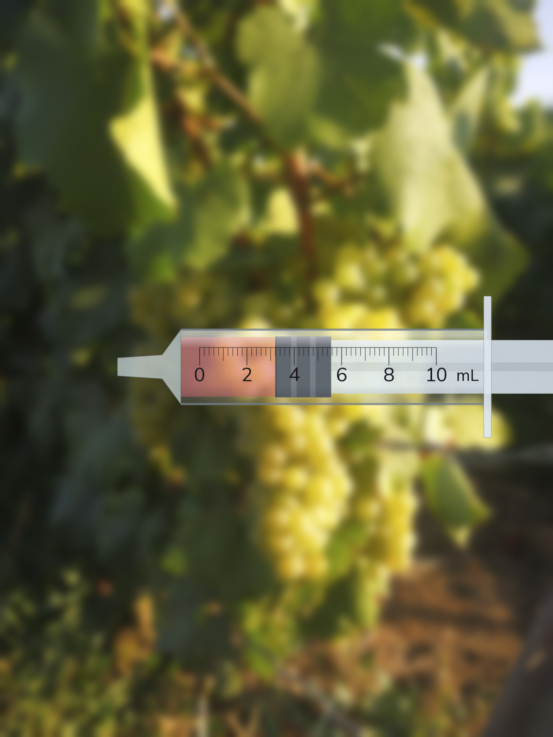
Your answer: 3.2mL
